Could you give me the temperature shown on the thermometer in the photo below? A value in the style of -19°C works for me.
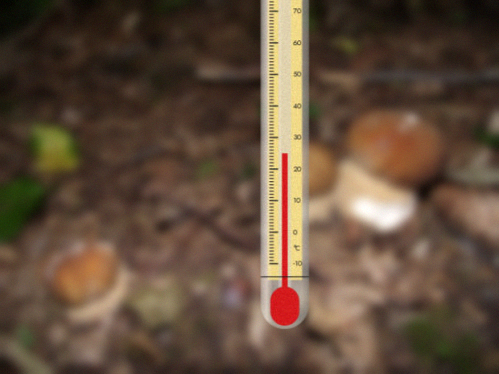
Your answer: 25°C
